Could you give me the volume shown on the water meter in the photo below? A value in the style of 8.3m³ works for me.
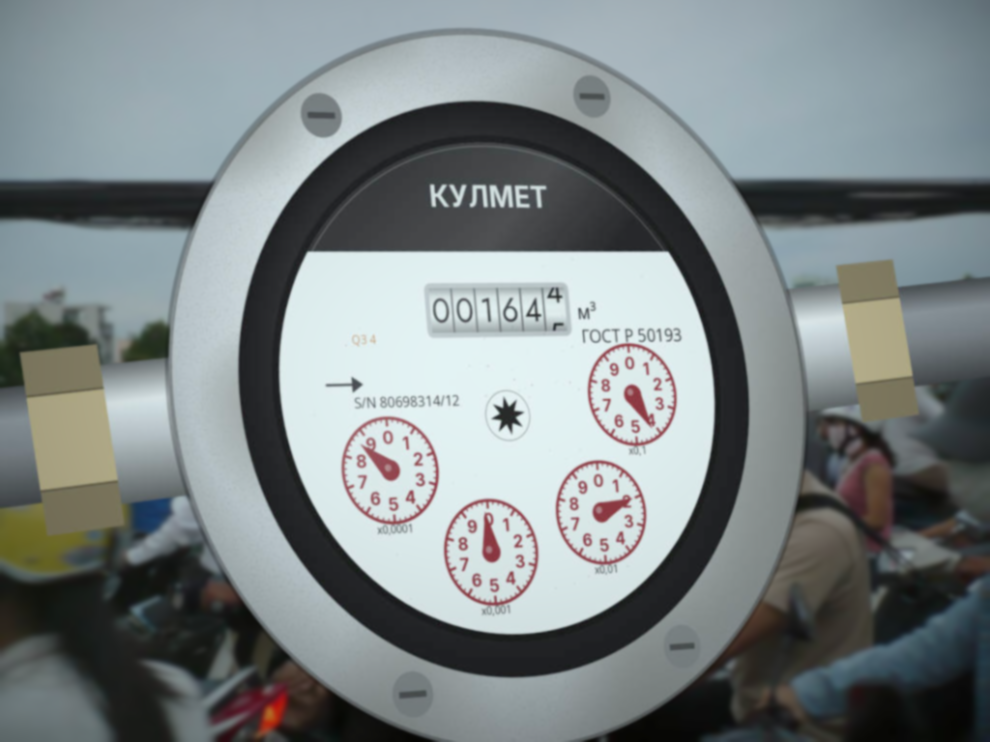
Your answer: 1644.4198m³
